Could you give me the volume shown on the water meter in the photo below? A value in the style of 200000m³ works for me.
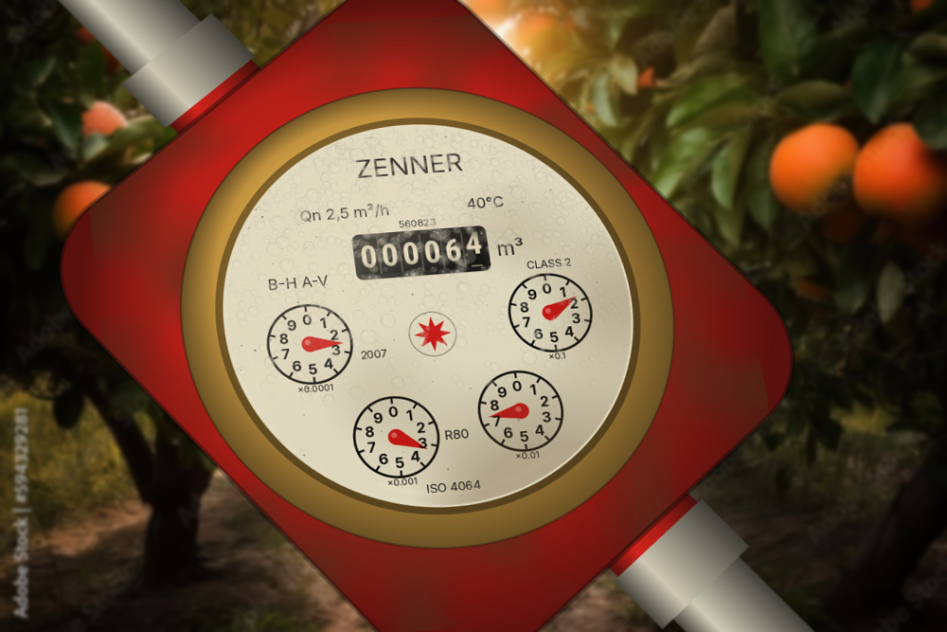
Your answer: 64.1732m³
